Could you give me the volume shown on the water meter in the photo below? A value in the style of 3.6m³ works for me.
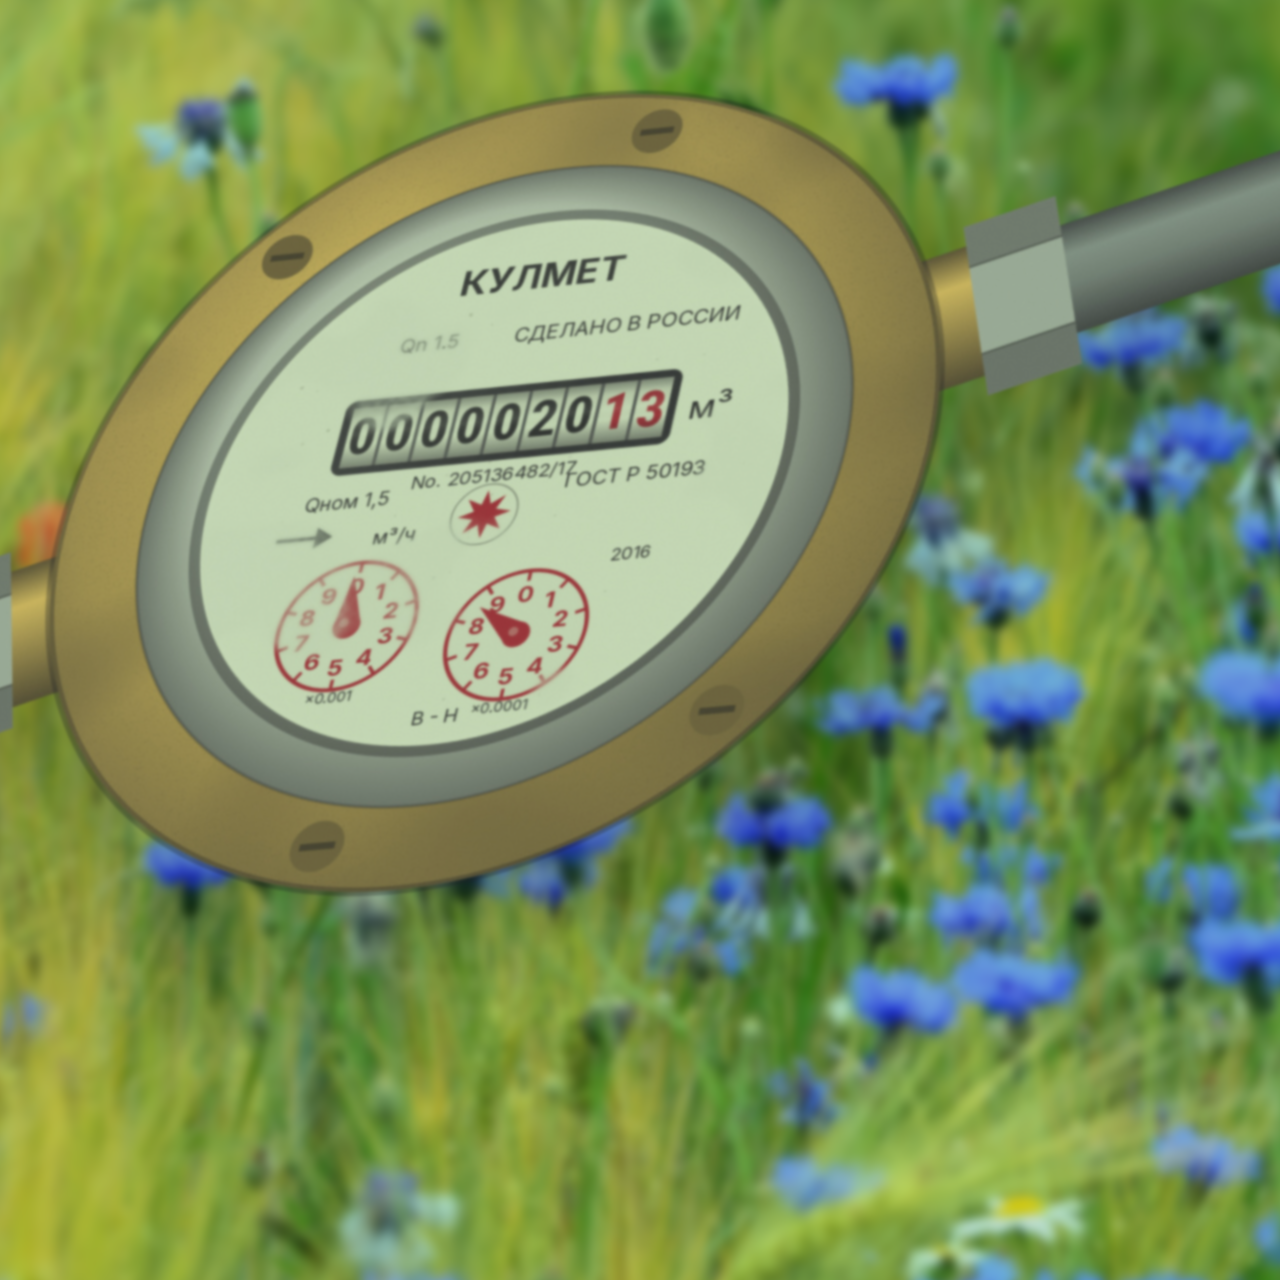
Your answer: 20.1298m³
